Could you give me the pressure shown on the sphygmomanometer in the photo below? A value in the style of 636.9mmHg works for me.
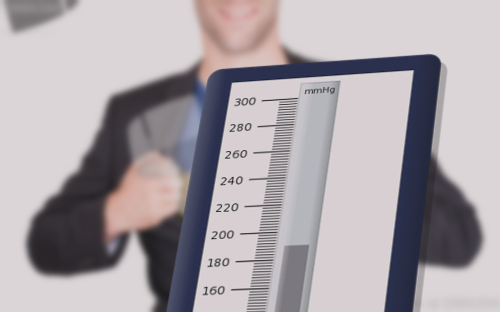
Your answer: 190mmHg
